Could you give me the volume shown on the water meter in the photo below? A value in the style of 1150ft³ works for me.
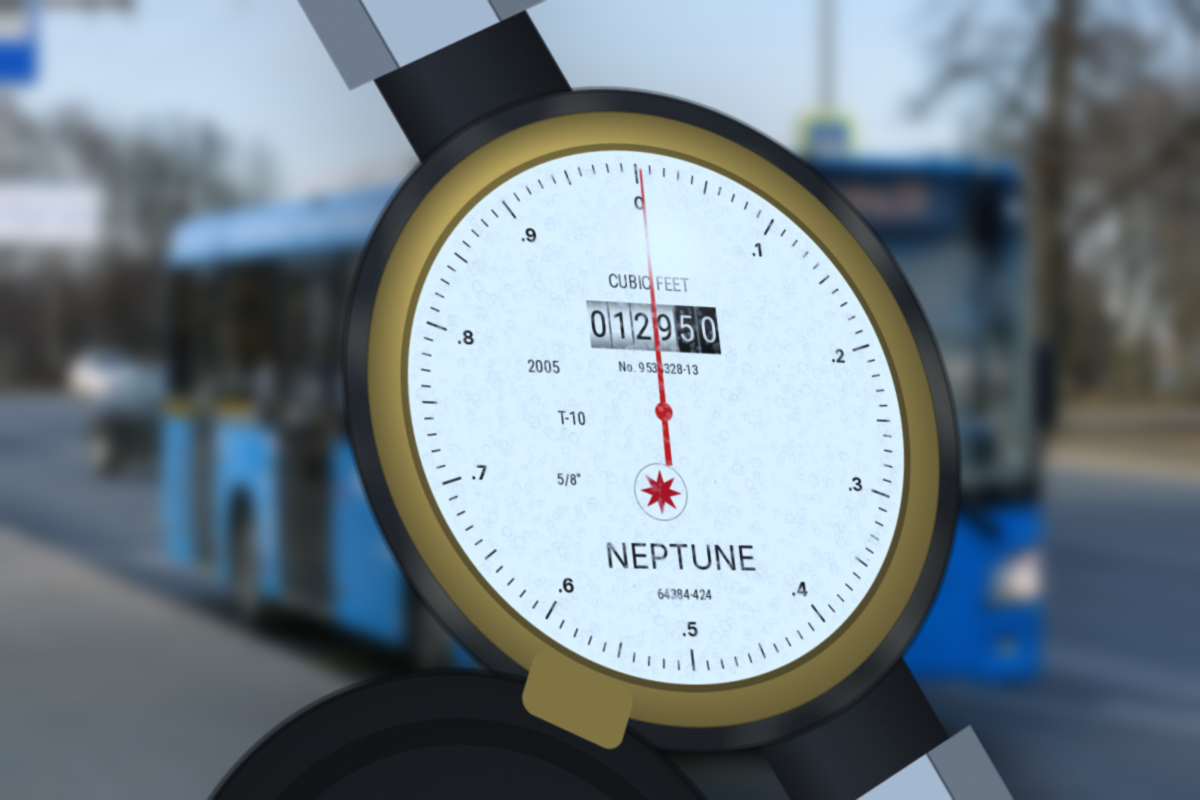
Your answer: 12950.00ft³
